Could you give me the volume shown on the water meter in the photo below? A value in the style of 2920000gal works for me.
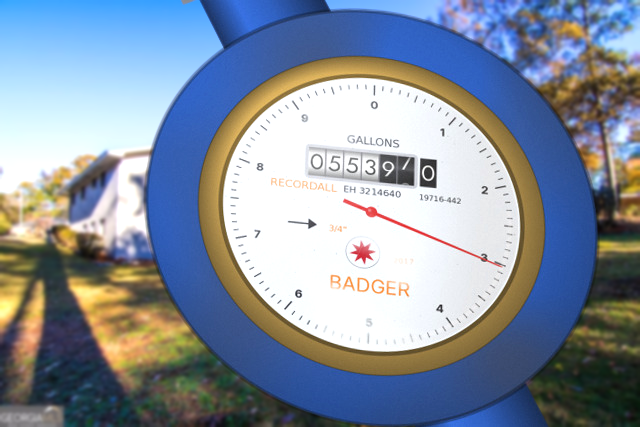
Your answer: 553973.0gal
